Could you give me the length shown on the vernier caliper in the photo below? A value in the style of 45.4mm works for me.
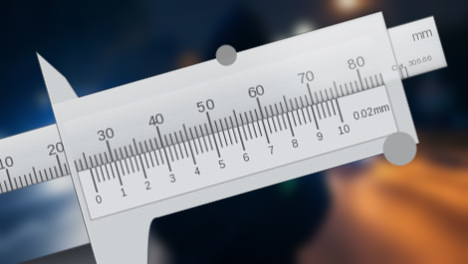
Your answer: 25.5mm
